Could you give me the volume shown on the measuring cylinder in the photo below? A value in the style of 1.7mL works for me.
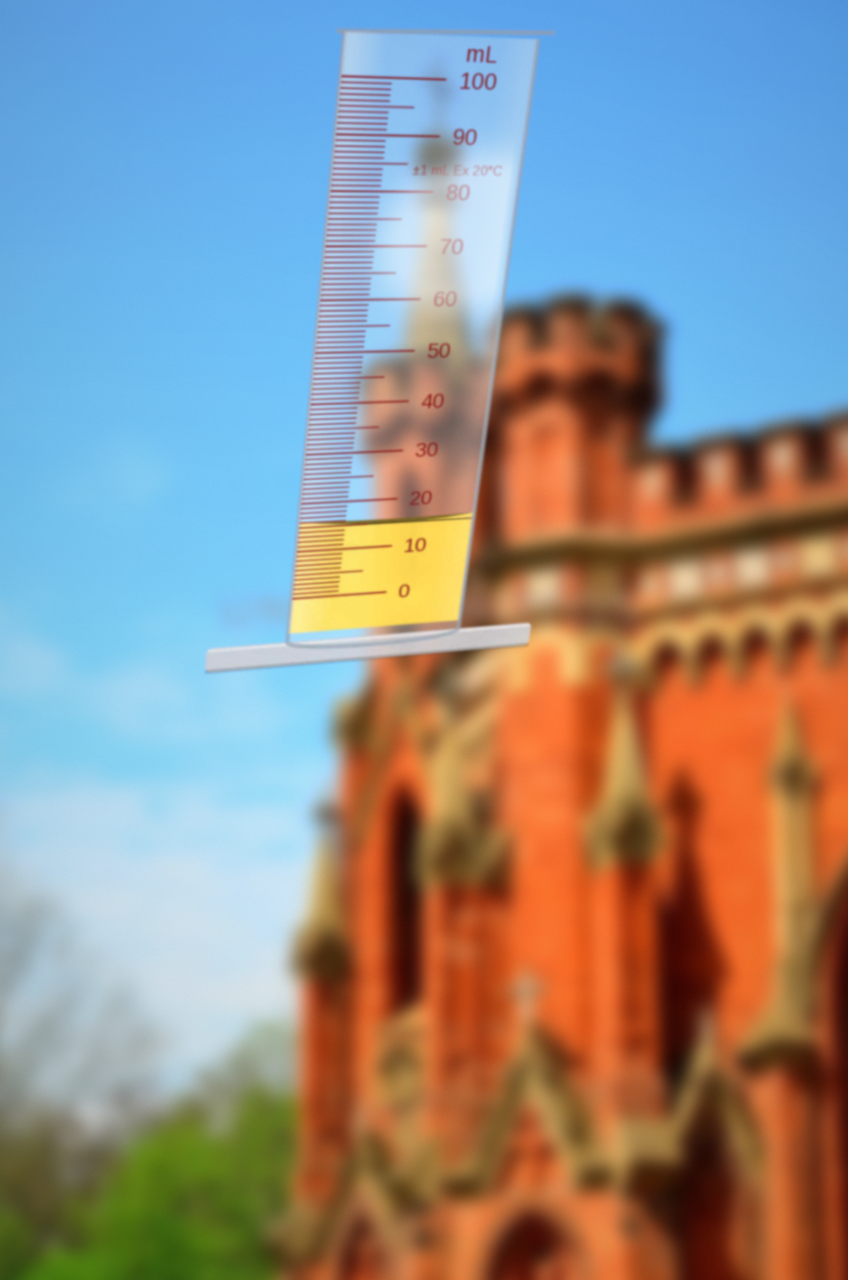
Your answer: 15mL
